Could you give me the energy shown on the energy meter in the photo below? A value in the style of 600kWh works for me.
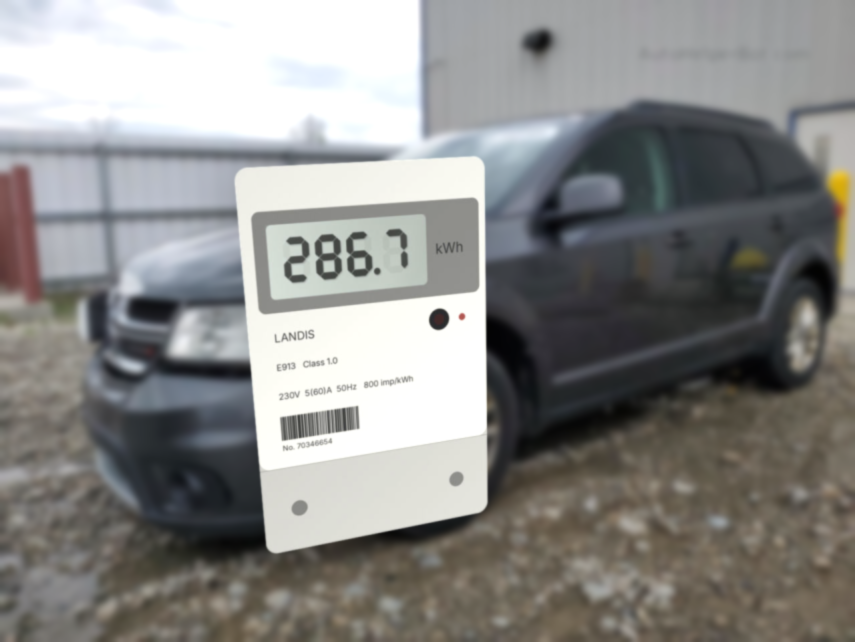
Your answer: 286.7kWh
